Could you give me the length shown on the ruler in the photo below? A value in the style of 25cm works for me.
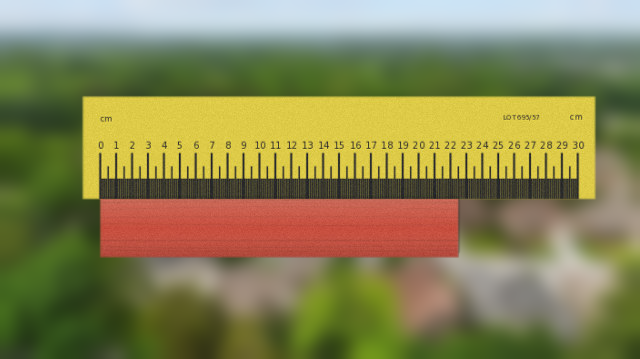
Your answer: 22.5cm
